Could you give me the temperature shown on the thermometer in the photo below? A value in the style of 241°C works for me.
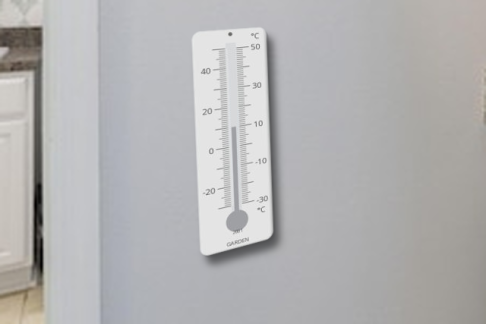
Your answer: 10°C
